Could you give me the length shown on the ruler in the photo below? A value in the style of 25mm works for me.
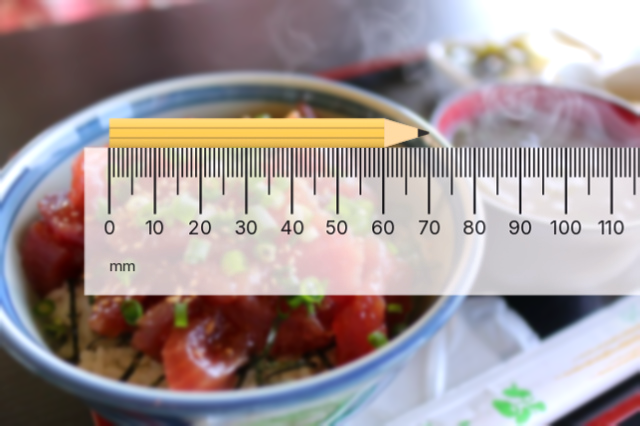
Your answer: 70mm
